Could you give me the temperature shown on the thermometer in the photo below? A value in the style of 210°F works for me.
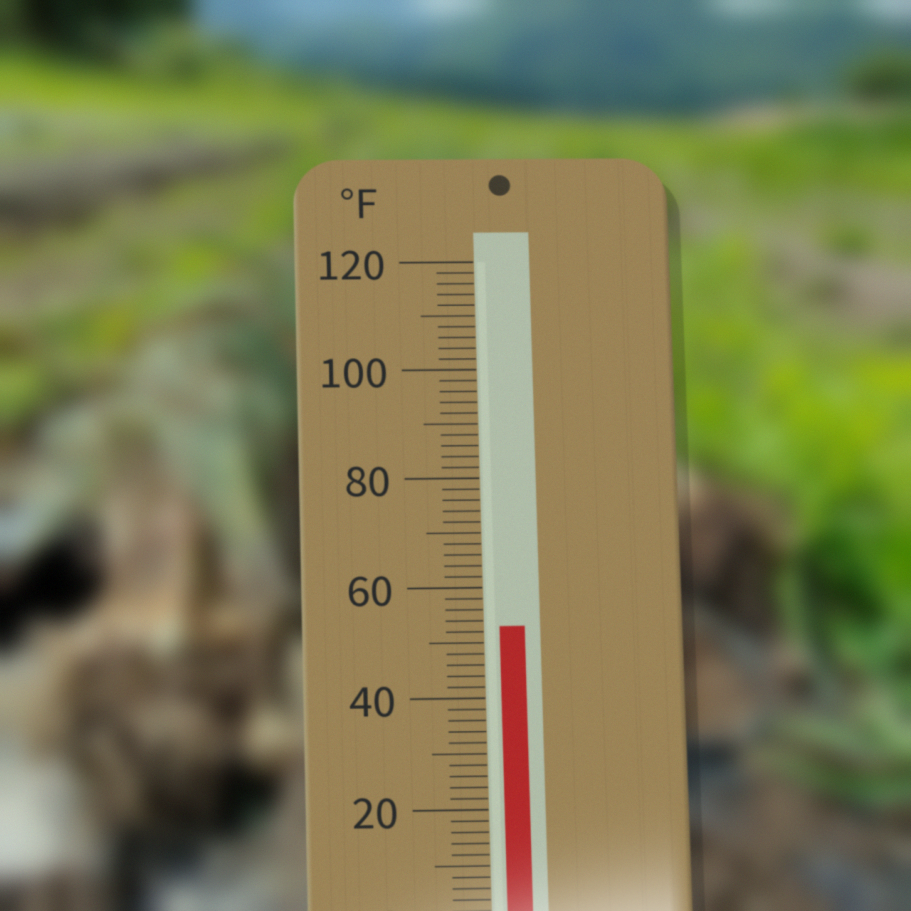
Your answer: 53°F
